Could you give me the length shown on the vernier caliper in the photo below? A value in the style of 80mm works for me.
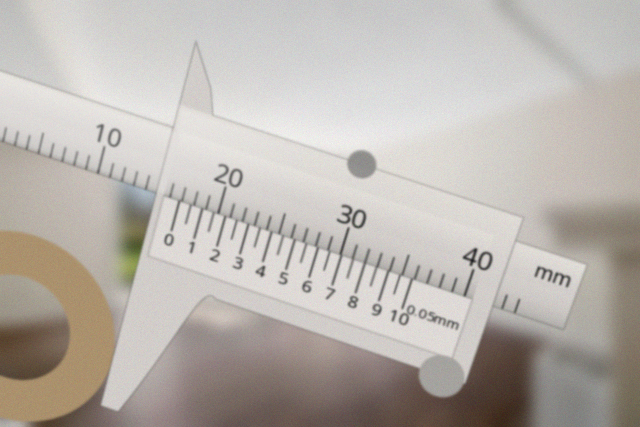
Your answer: 16.8mm
